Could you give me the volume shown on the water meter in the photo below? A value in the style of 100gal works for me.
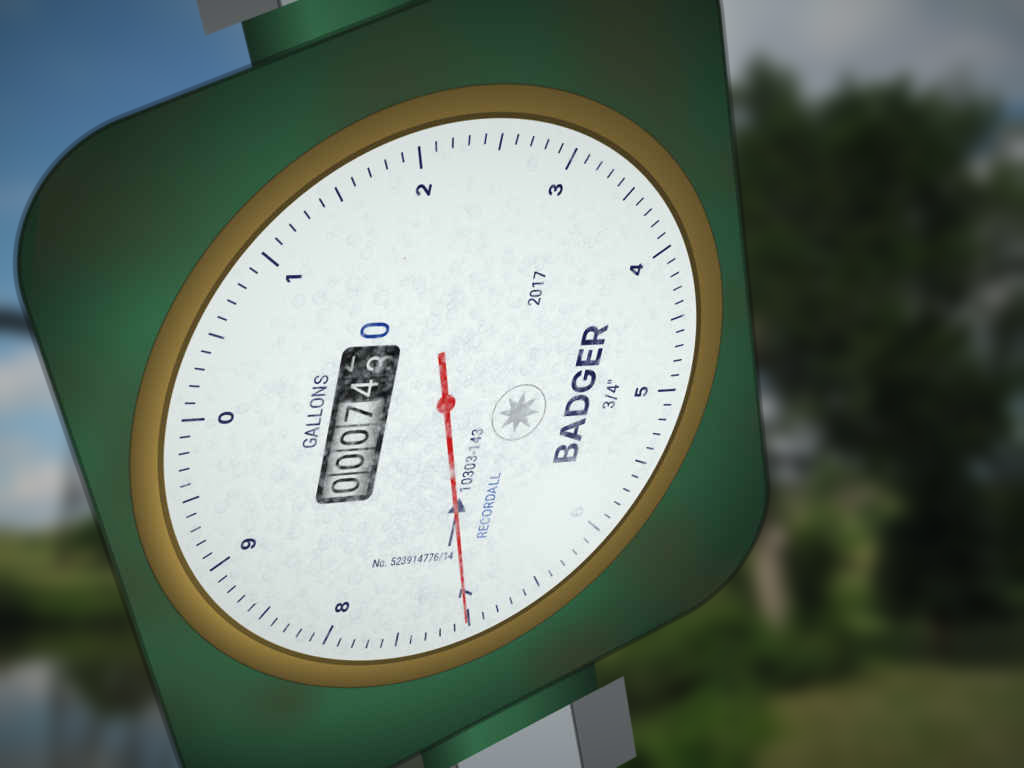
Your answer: 7427.0gal
